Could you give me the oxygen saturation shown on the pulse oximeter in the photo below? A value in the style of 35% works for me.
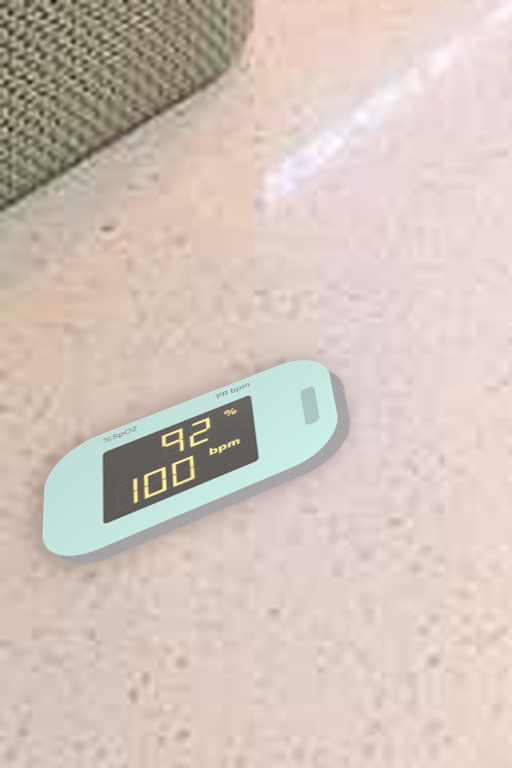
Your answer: 92%
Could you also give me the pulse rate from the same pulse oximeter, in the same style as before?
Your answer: 100bpm
